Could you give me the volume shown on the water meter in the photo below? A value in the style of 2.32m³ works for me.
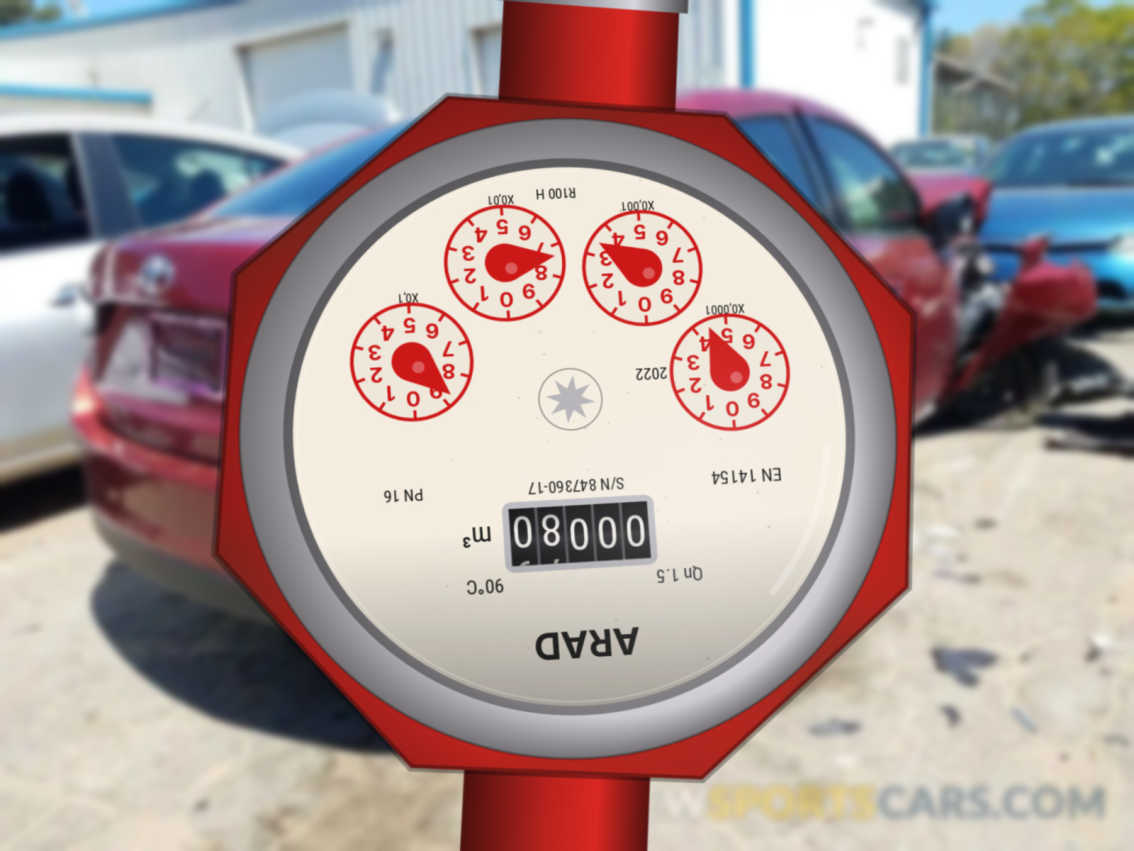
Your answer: 79.8734m³
